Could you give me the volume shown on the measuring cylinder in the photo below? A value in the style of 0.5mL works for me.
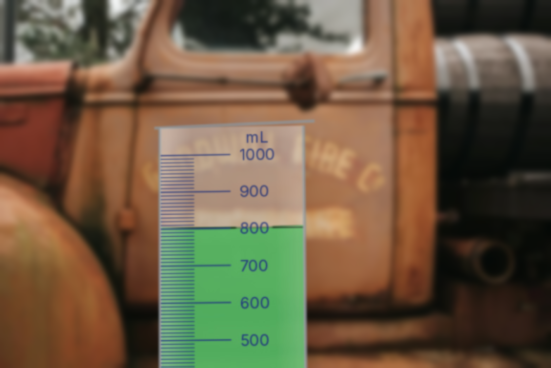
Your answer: 800mL
